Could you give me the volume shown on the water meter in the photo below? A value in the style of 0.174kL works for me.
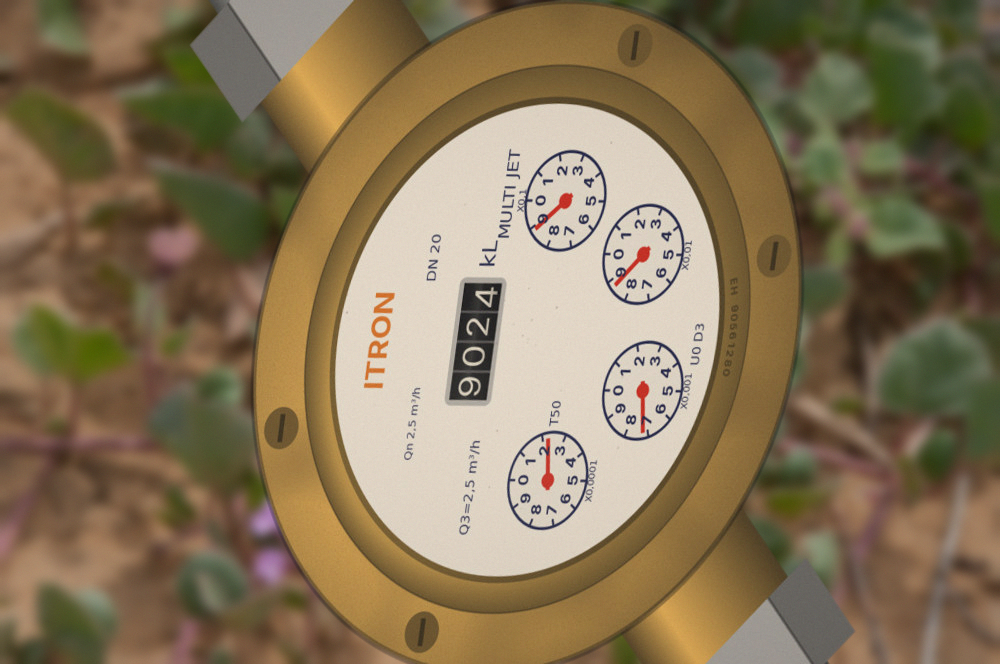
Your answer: 9023.8872kL
